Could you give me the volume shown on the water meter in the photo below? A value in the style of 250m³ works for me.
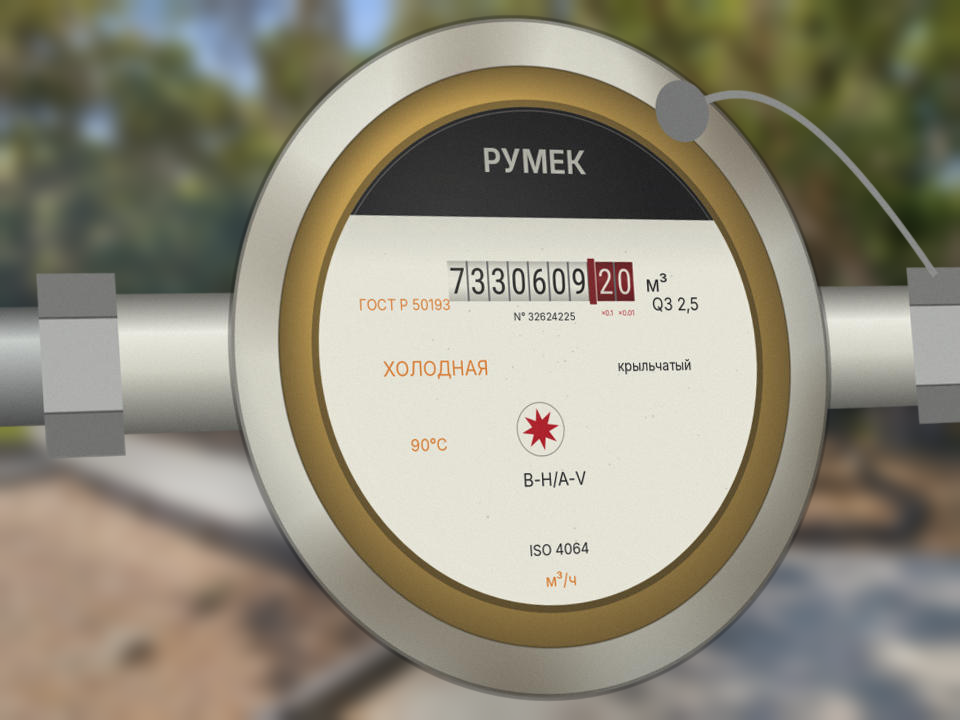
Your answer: 7330609.20m³
